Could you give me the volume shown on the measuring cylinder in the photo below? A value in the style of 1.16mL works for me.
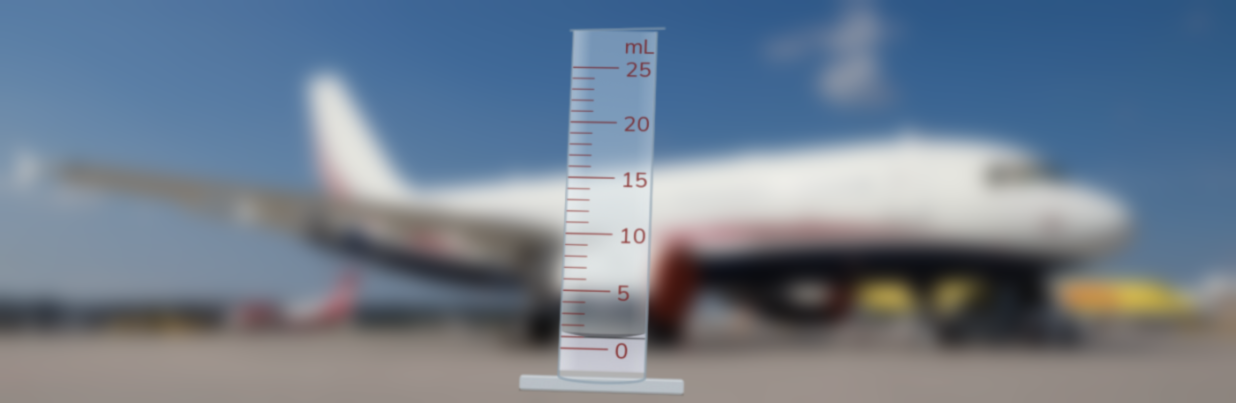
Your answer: 1mL
